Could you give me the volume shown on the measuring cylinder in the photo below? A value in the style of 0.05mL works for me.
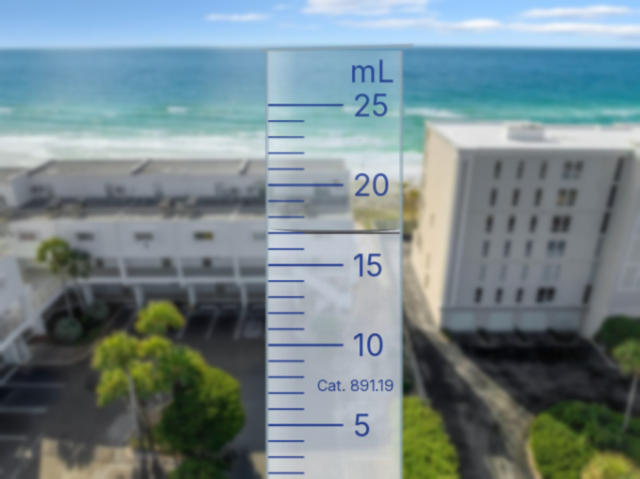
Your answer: 17mL
